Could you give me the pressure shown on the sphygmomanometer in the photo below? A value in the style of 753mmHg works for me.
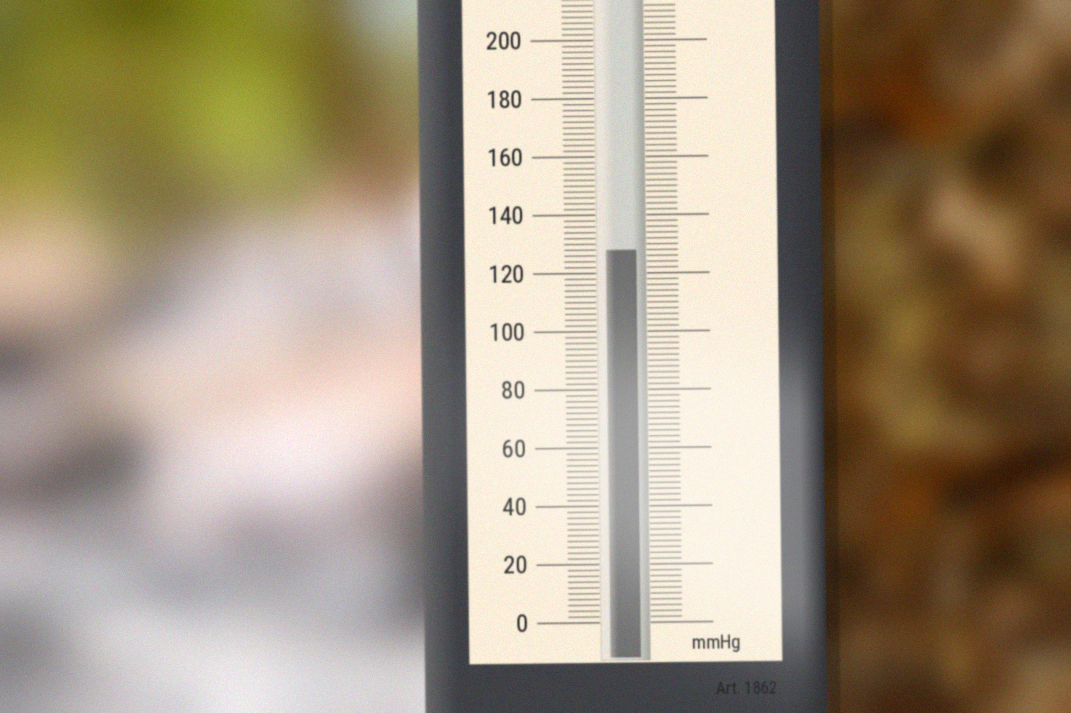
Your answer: 128mmHg
